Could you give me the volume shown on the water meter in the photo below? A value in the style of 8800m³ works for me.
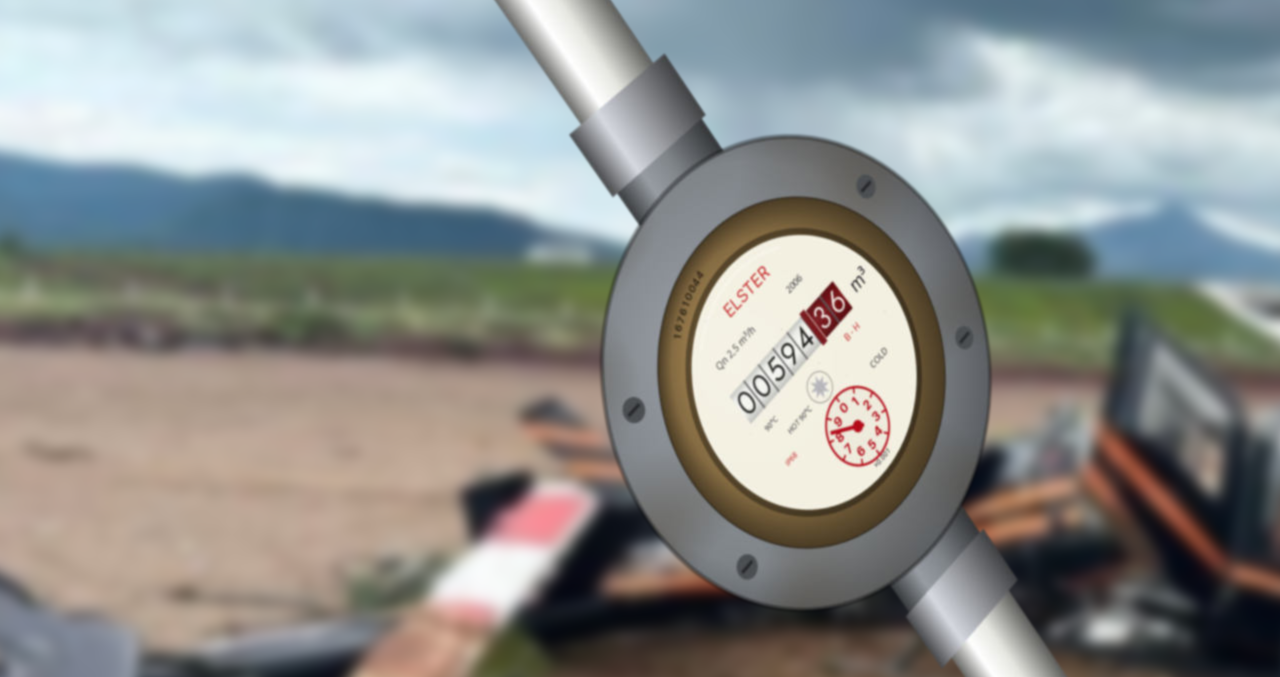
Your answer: 594.368m³
